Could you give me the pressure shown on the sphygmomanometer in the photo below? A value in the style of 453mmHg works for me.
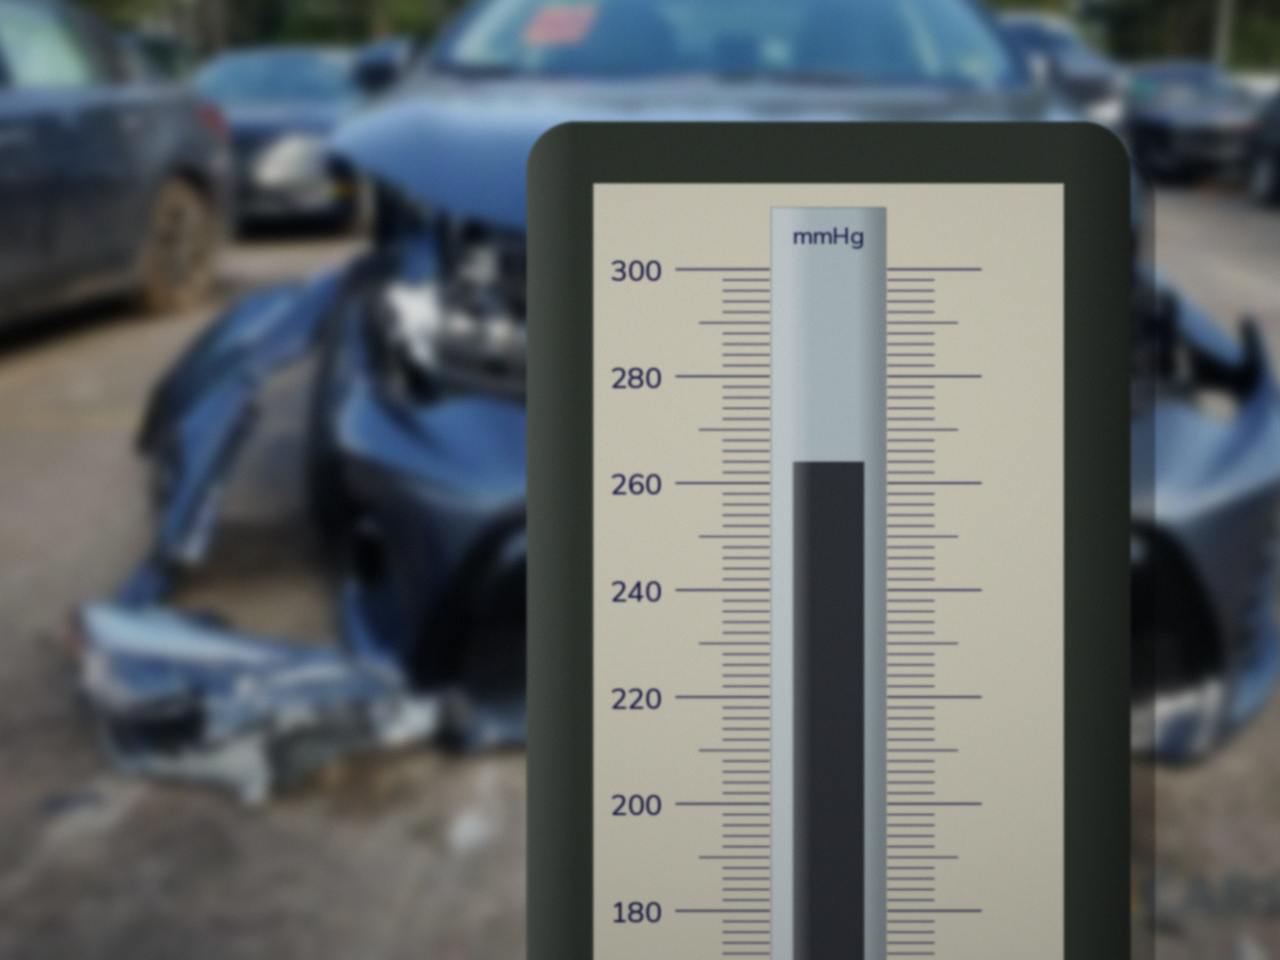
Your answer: 264mmHg
